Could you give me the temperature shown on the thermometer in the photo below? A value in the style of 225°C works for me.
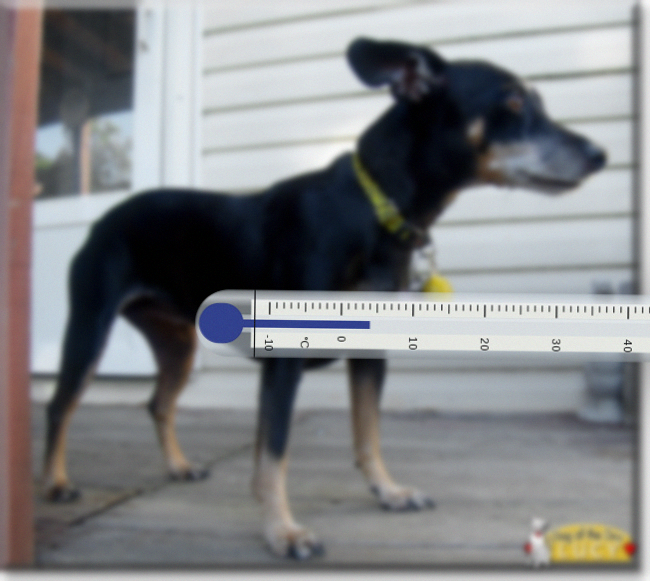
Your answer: 4°C
